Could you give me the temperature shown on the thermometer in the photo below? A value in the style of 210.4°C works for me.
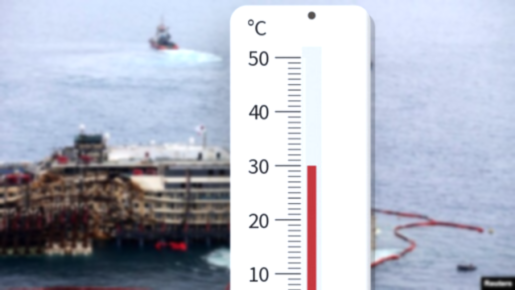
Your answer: 30°C
